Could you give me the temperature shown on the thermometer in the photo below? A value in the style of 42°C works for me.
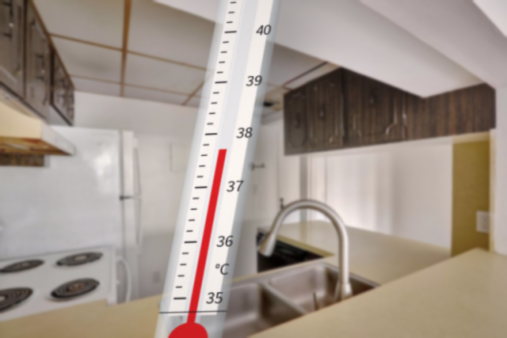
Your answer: 37.7°C
